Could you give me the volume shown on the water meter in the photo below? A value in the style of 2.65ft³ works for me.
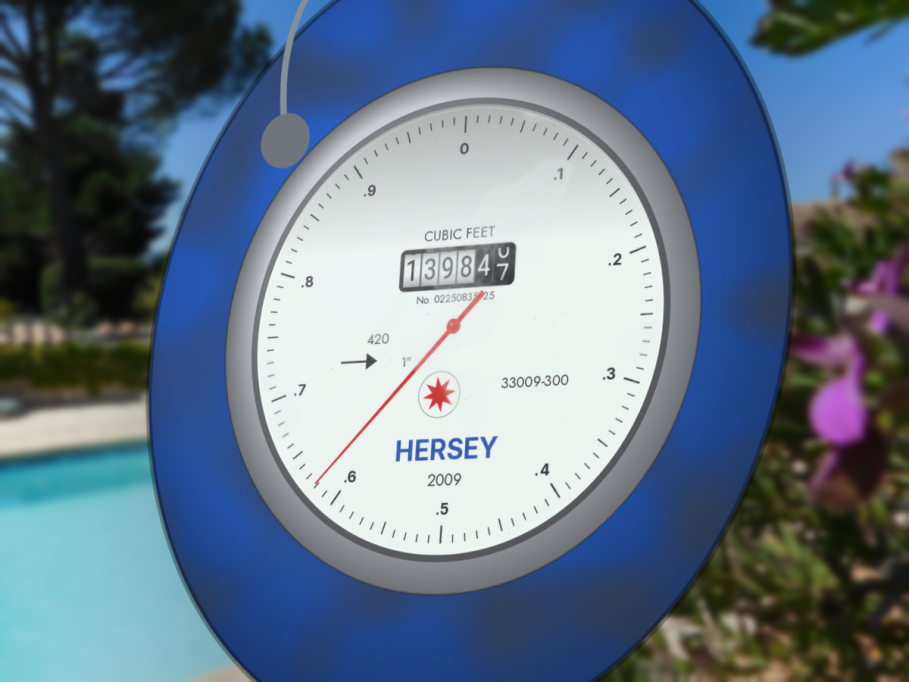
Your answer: 139846.62ft³
